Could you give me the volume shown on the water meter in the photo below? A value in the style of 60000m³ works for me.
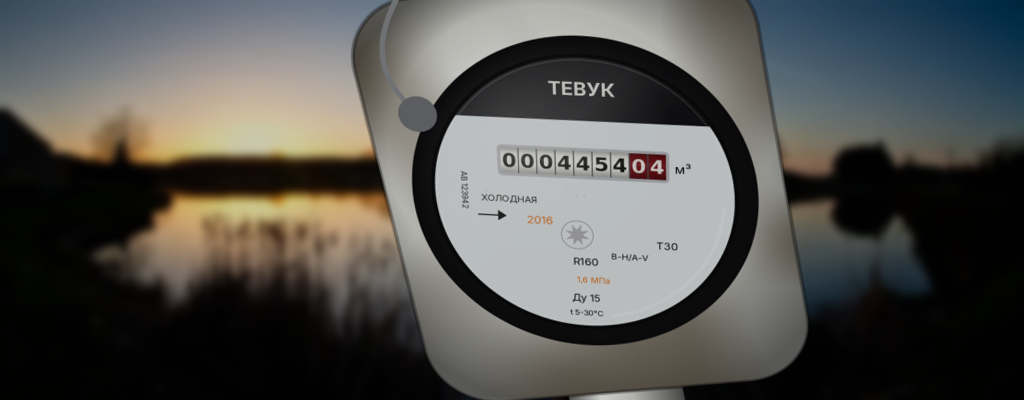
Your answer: 4454.04m³
